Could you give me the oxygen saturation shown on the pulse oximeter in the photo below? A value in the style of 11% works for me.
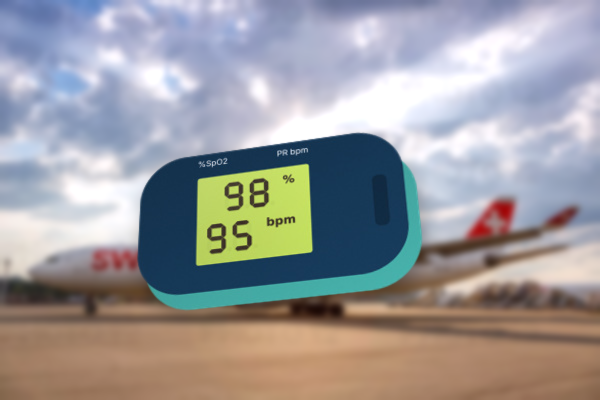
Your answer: 98%
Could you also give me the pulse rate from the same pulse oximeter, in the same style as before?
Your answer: 95bpm
